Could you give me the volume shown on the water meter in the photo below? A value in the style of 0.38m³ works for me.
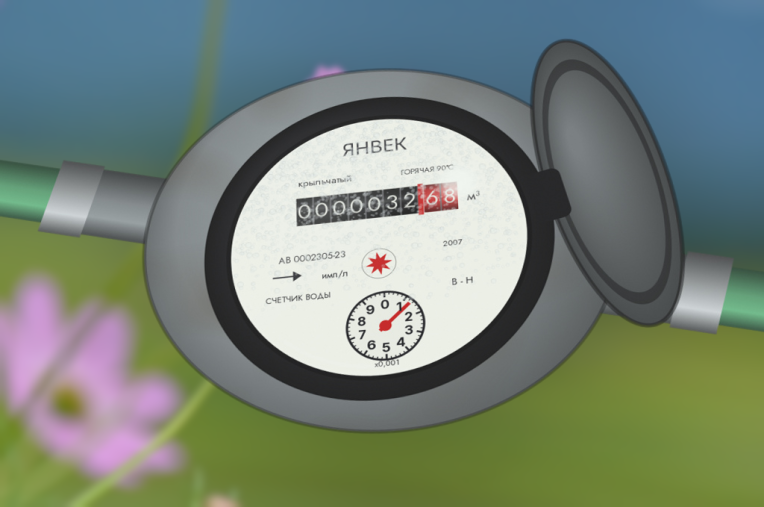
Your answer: 32.681m³
